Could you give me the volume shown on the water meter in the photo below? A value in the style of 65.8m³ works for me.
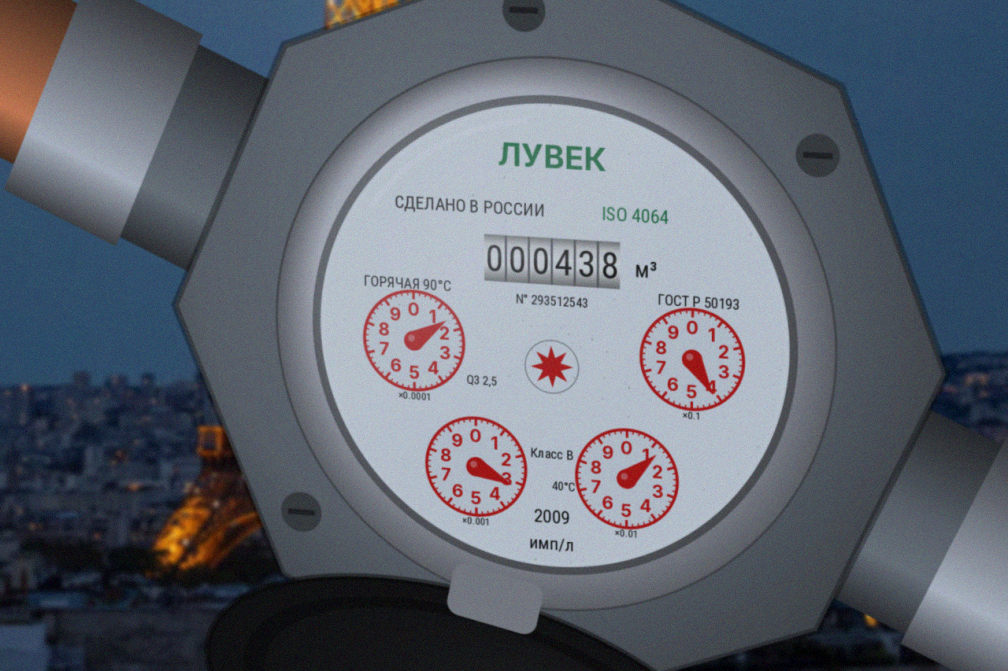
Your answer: 438.4131m³
